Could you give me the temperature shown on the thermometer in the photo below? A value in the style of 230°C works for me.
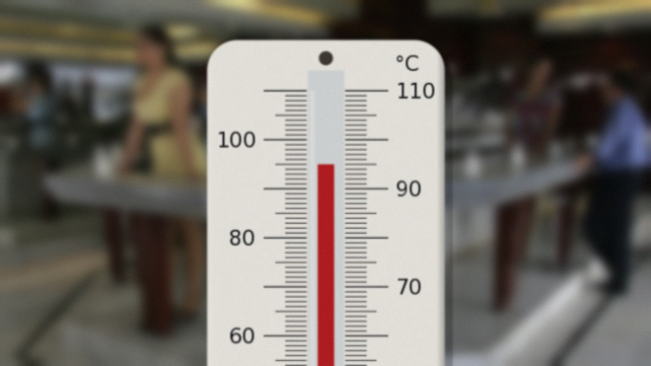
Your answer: 95°C
